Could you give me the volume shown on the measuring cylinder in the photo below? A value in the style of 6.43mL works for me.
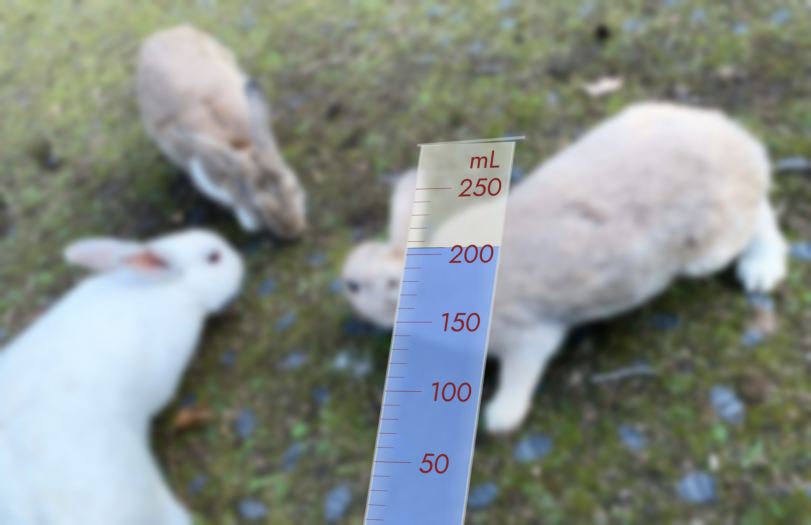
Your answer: 205mL
